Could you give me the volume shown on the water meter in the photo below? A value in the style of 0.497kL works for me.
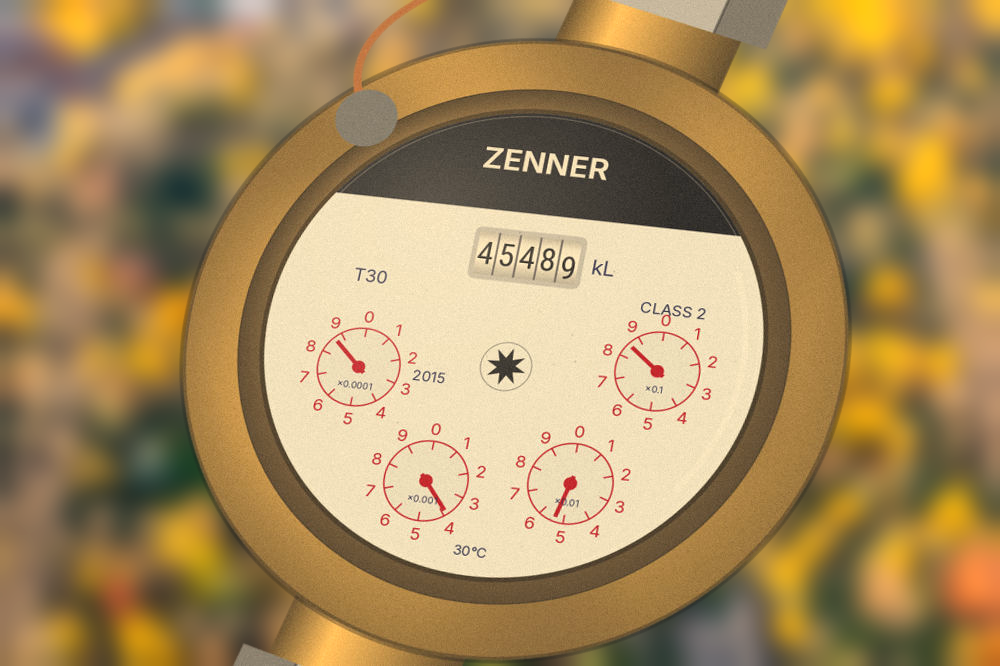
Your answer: 45488.8538kL
